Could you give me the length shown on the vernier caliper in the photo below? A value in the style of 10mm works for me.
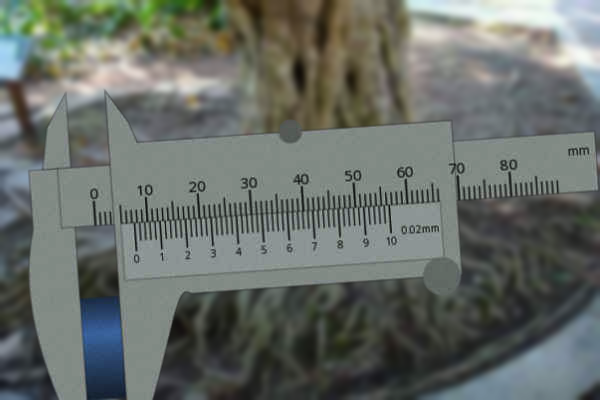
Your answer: 7.5mm
